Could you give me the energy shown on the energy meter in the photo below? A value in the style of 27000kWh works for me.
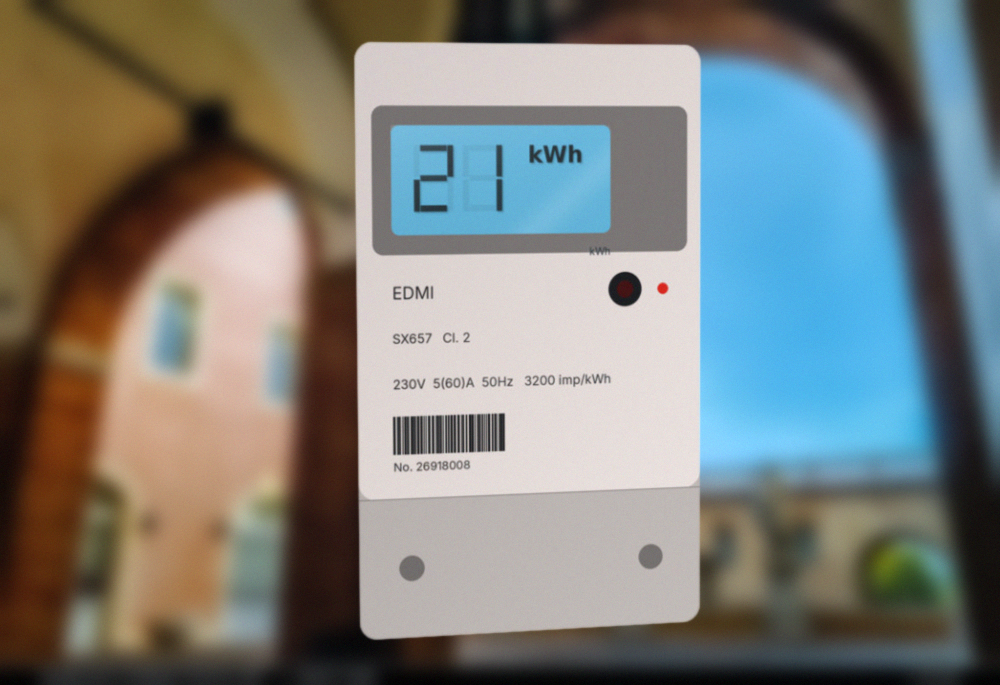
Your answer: 21kWh
